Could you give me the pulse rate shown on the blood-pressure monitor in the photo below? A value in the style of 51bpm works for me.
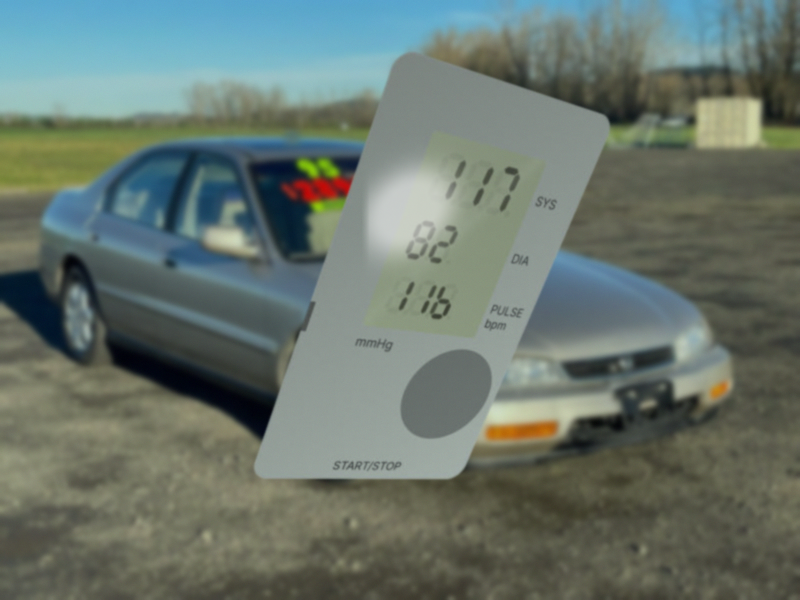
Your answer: 116bpm
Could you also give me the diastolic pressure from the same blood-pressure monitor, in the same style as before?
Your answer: 82mmHg
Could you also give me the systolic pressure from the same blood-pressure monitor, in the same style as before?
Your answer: 117mmHg
